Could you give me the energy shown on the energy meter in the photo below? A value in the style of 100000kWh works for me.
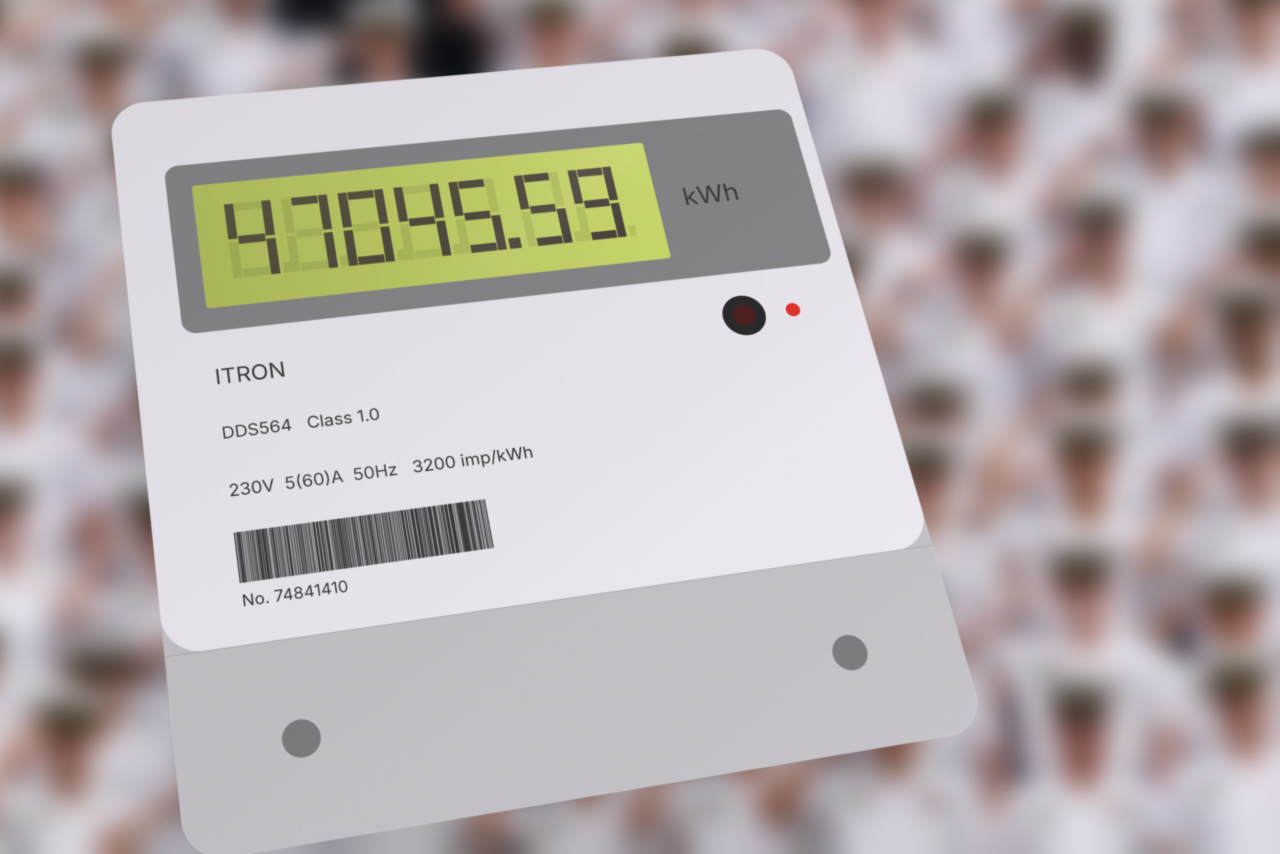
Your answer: 47045.59kWh
